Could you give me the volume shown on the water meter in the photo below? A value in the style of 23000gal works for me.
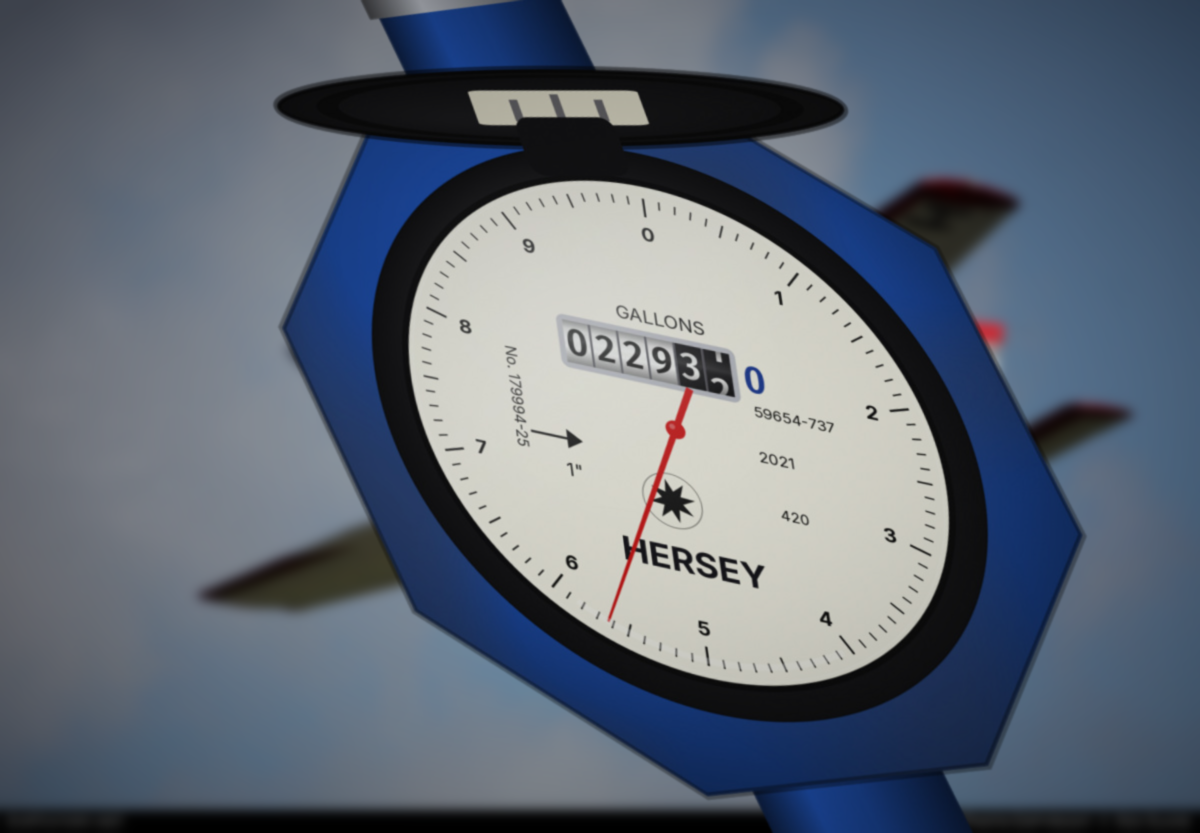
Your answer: 229315.6gal
